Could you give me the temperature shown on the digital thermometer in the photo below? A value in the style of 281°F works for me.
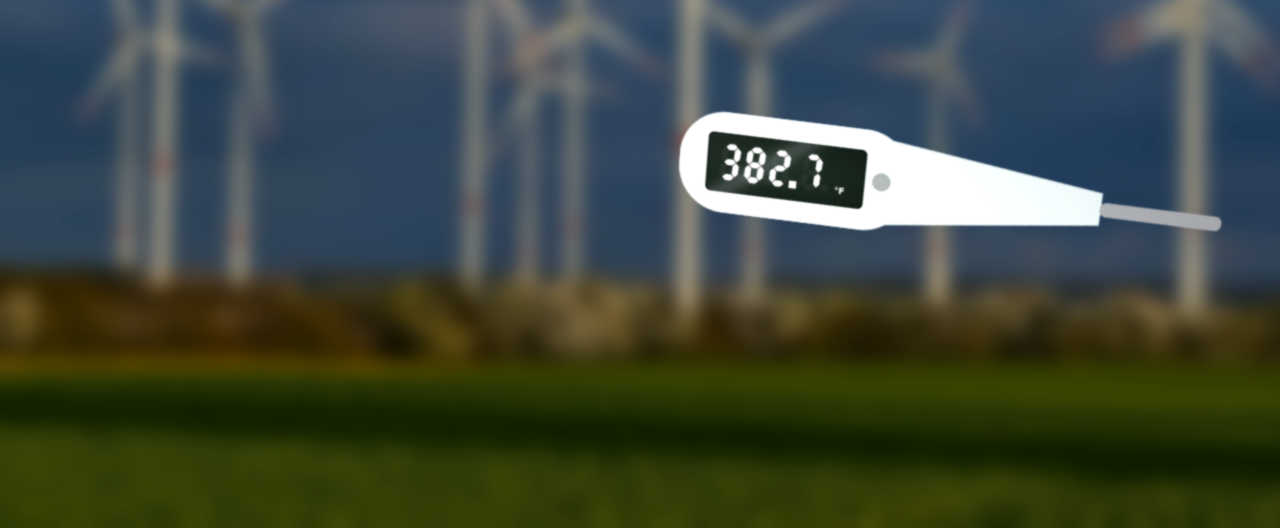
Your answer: 382.7°F
